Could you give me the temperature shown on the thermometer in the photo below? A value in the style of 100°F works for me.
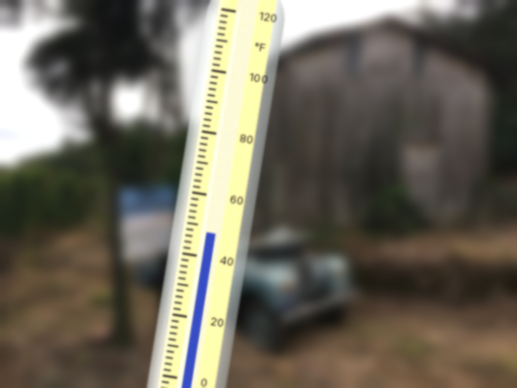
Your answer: 48°F
